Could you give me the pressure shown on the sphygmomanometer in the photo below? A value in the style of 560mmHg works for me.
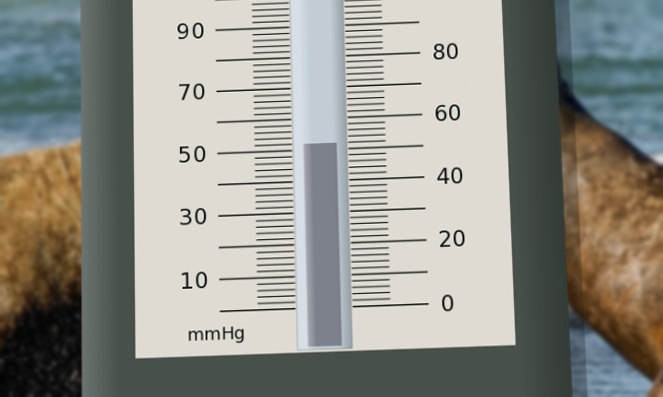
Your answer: 52mmHg
